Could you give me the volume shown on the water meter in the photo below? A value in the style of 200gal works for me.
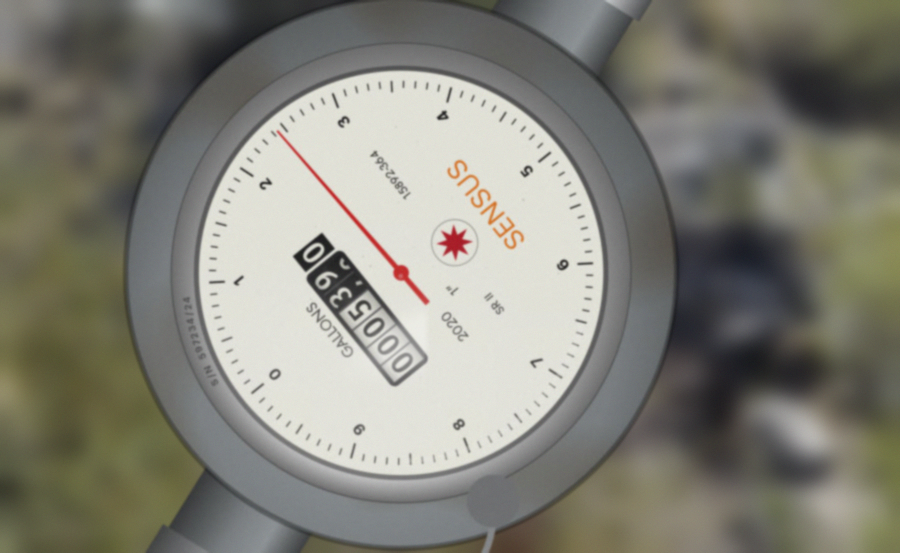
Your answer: 5392.4gal
